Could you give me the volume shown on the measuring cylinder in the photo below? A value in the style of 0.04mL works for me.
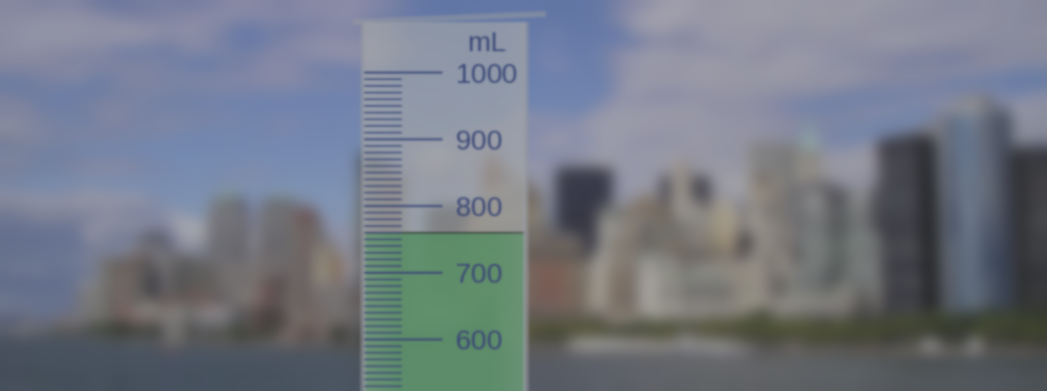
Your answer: 760mL
